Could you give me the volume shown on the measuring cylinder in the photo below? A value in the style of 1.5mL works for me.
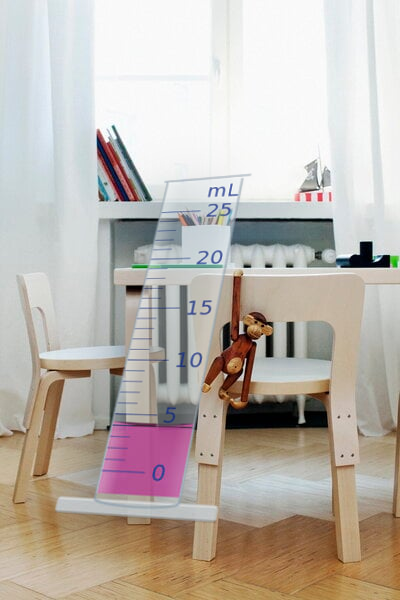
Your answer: 4mL
